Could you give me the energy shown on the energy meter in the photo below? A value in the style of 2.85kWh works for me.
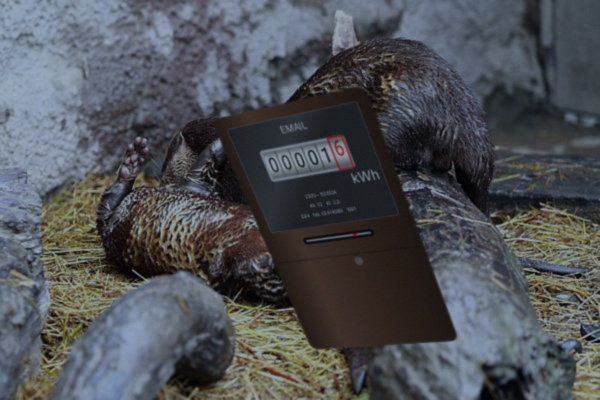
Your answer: 1.6kWh
